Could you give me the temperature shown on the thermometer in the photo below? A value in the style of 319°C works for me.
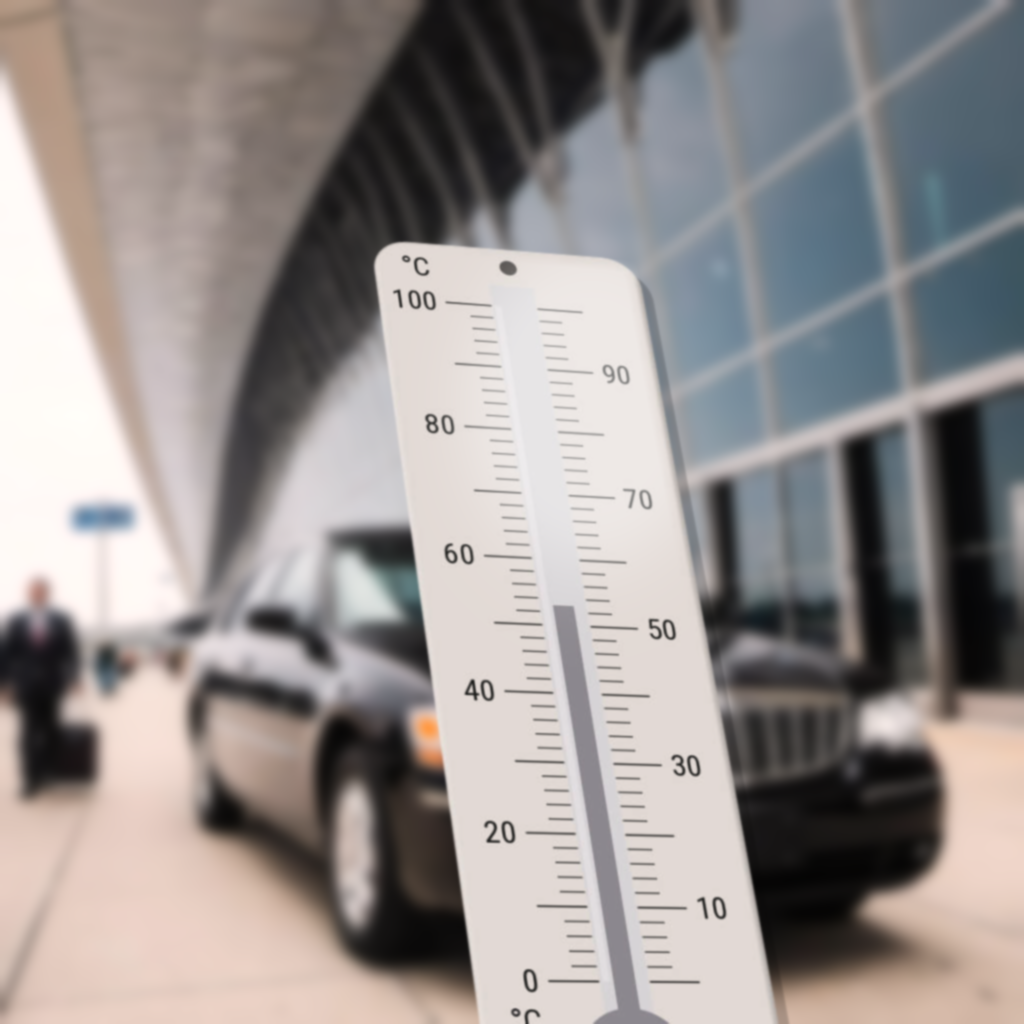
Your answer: 53°C
